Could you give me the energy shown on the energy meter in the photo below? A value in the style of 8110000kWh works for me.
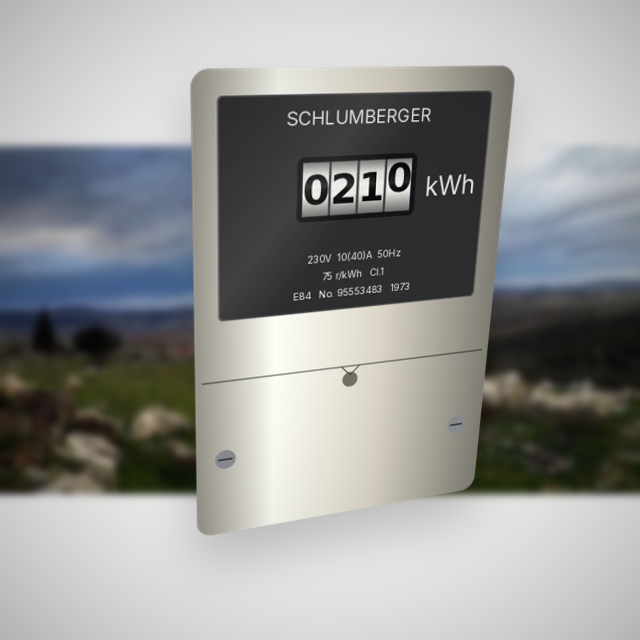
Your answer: 210kWh
